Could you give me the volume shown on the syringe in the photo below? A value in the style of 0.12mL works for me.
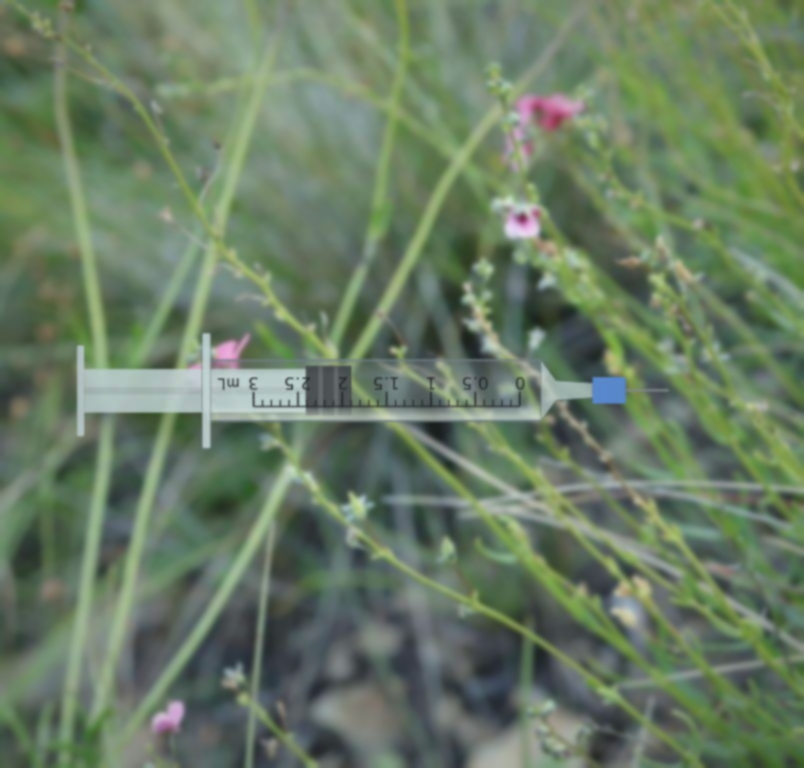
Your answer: 1.9mL
